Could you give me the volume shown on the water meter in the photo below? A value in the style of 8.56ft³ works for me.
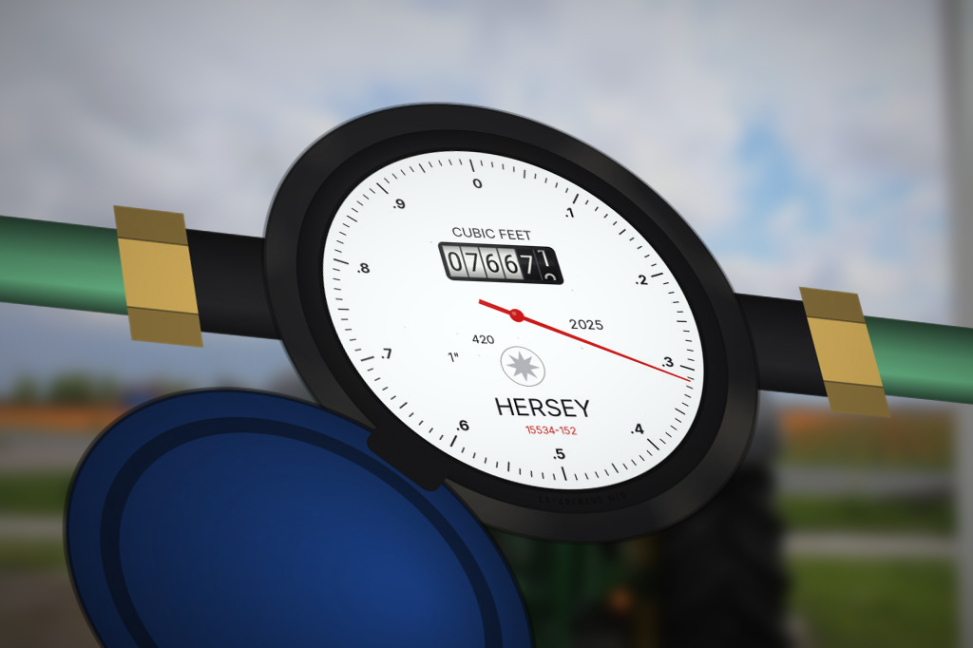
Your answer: 76671.31ft³
